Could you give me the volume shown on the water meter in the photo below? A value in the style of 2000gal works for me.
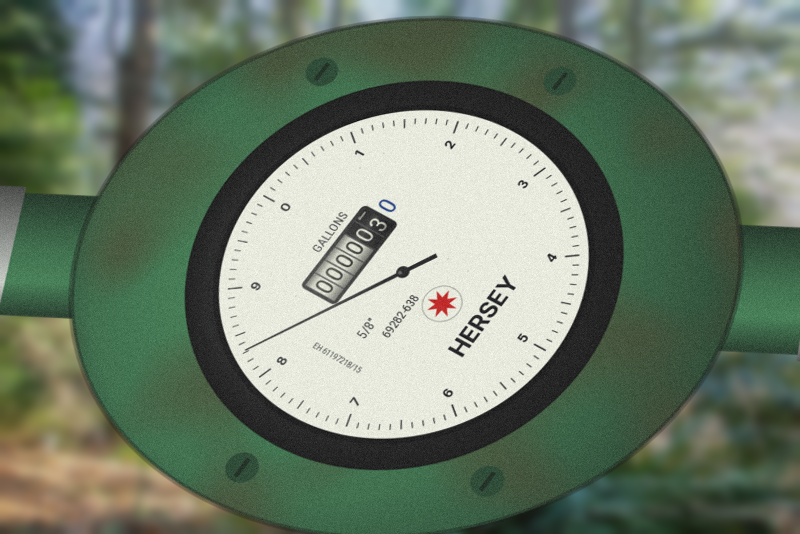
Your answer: 28.3gal
